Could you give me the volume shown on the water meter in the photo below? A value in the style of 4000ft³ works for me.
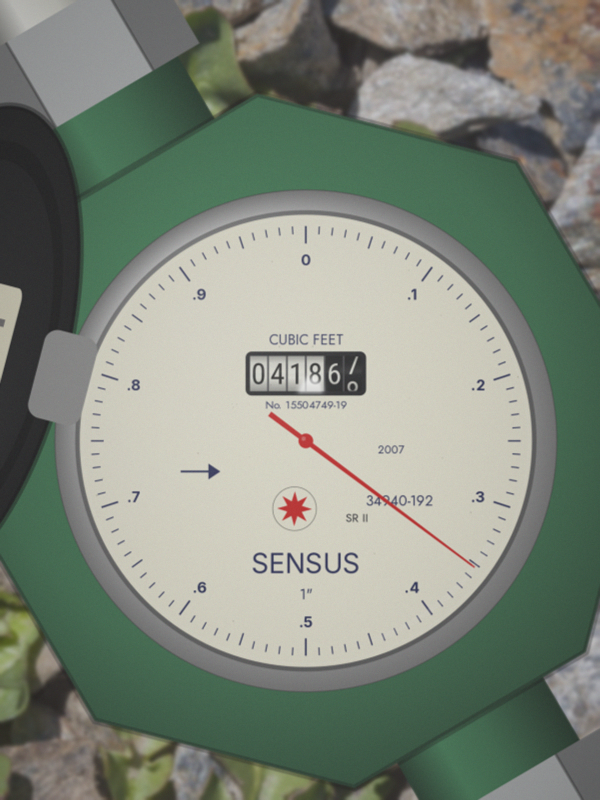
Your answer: 41867.35ft³
